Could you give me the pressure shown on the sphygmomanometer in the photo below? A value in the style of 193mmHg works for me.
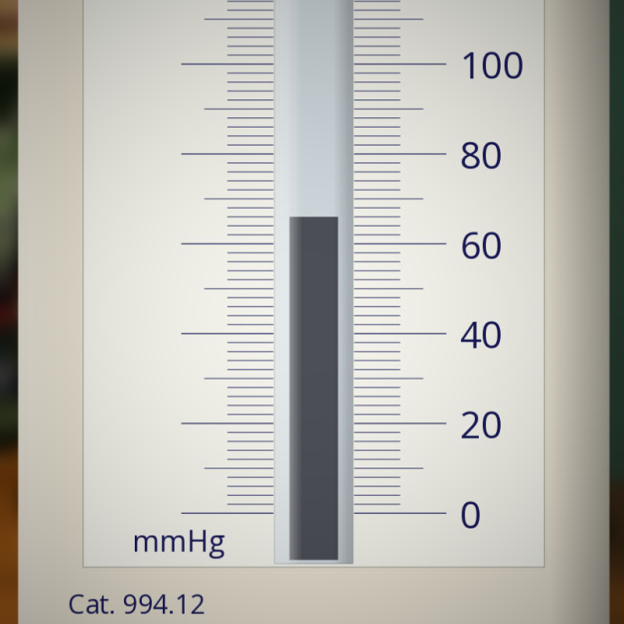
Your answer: 66mmHg
